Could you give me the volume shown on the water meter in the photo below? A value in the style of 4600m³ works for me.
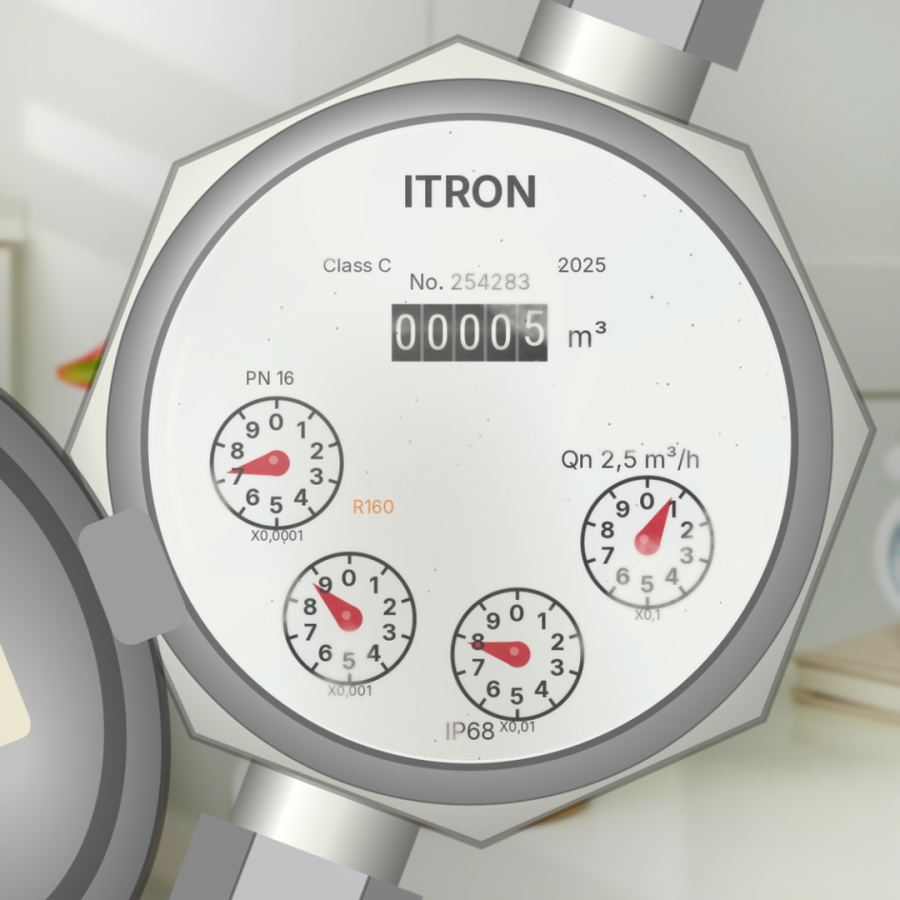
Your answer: 5.0787m³
